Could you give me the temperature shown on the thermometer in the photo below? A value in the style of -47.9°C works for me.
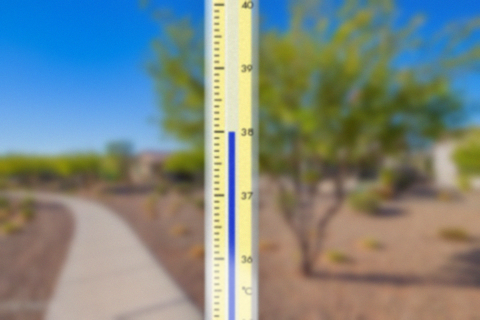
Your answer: 38°C
